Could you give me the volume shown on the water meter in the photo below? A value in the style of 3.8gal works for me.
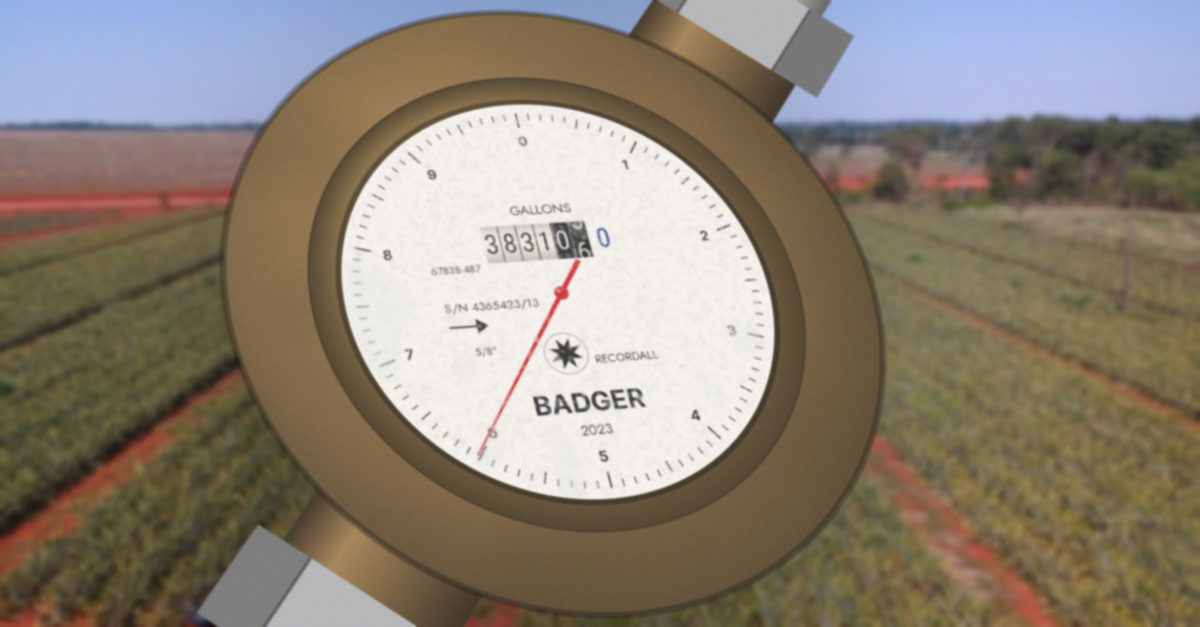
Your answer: 3831056.0gal
